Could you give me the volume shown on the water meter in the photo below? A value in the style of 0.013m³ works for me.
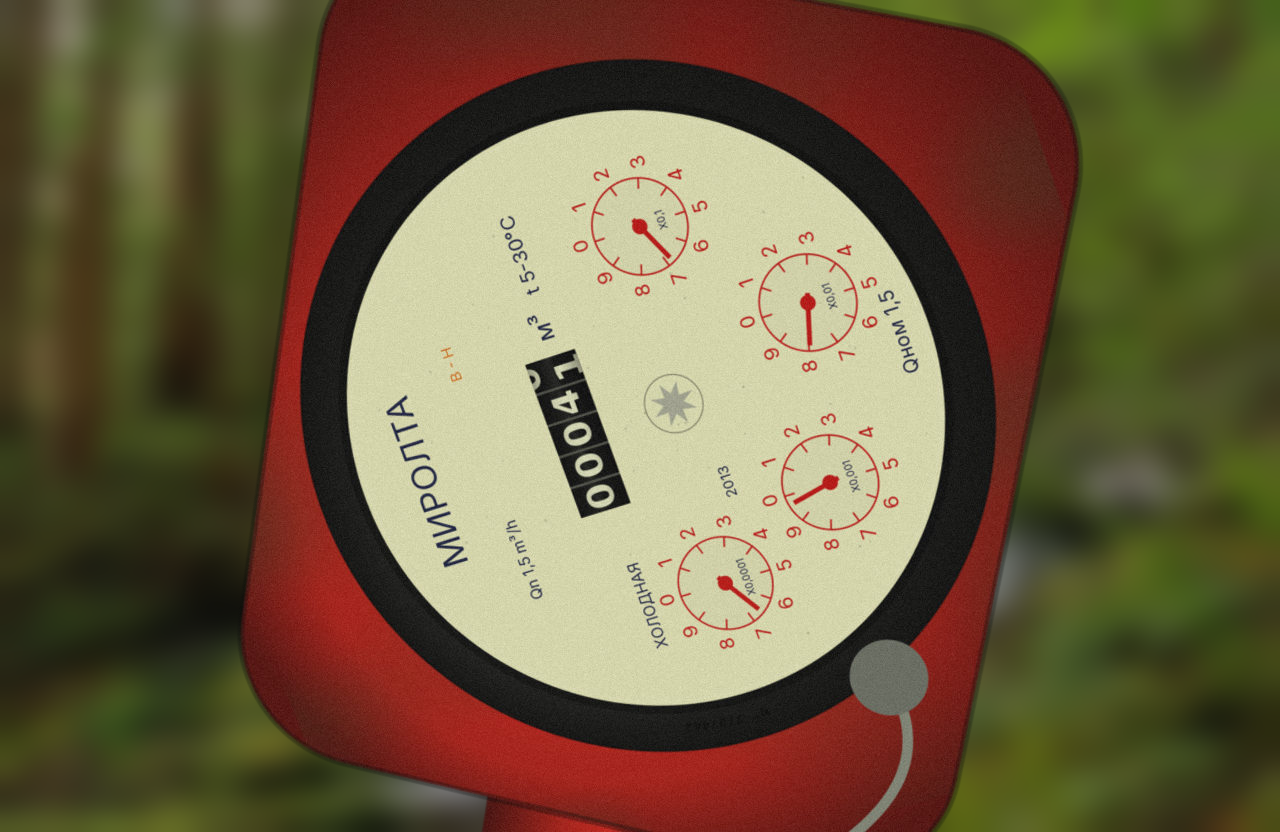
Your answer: 40.6796m³
